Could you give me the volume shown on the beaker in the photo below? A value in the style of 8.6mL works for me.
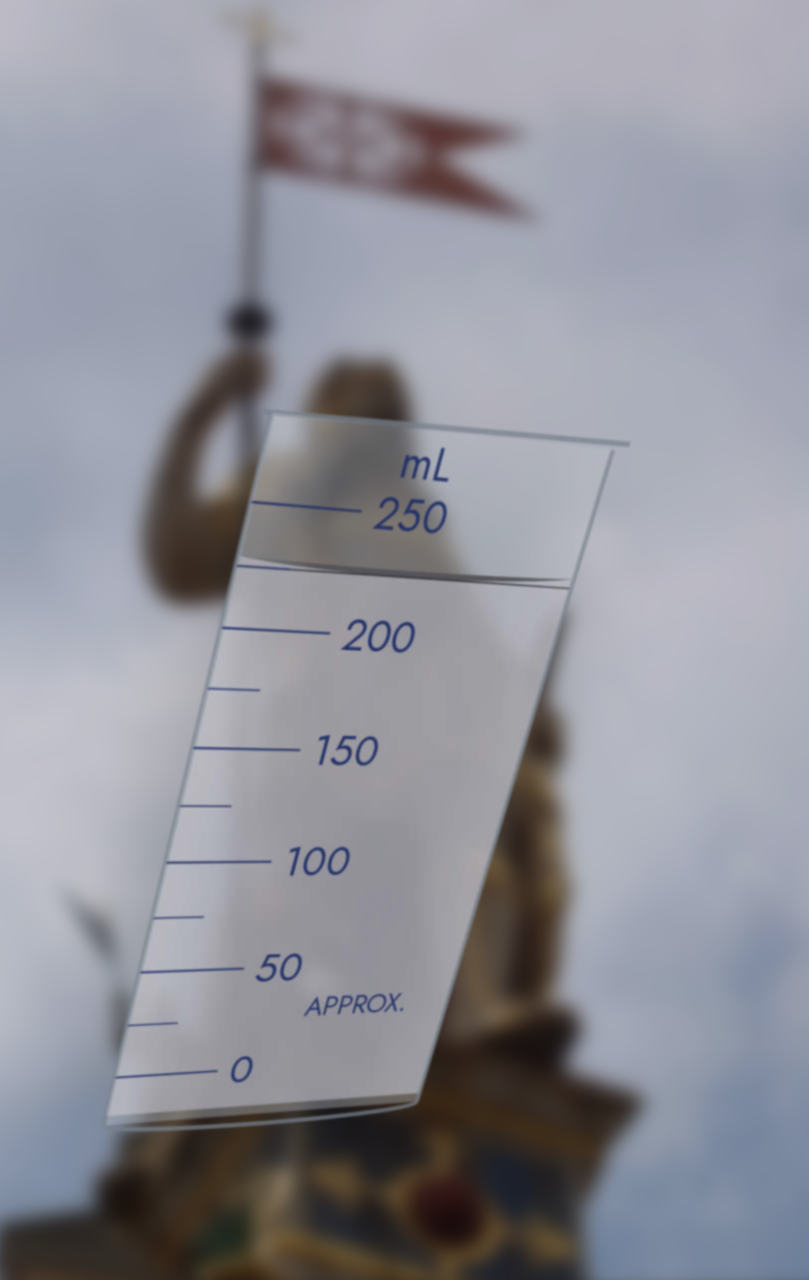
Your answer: 225mL
